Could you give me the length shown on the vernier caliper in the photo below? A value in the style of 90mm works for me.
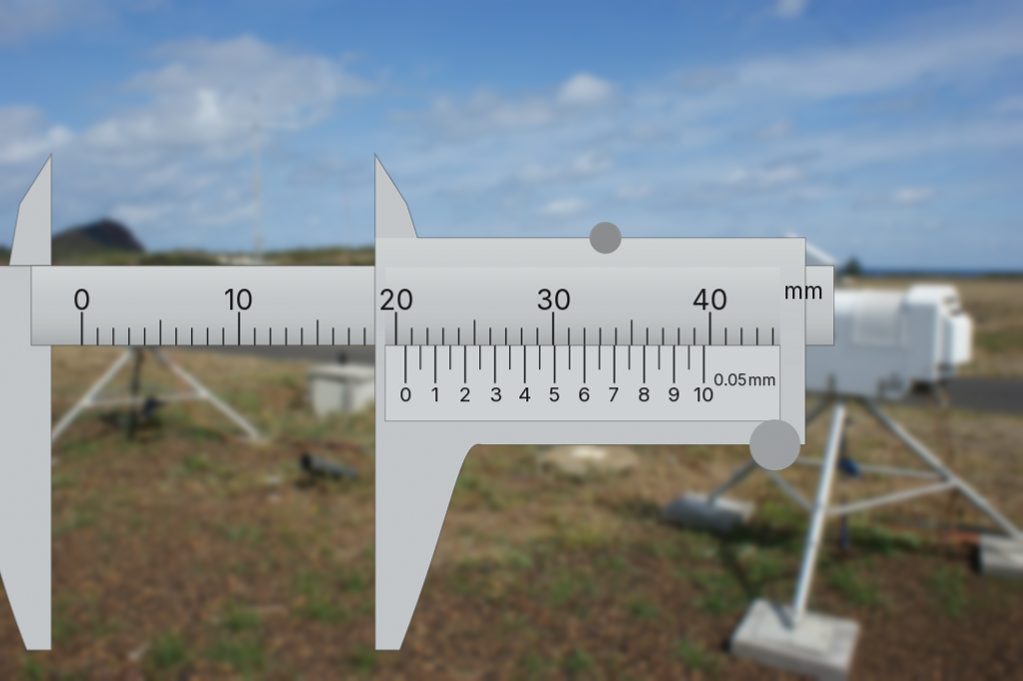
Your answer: 20.6mm
